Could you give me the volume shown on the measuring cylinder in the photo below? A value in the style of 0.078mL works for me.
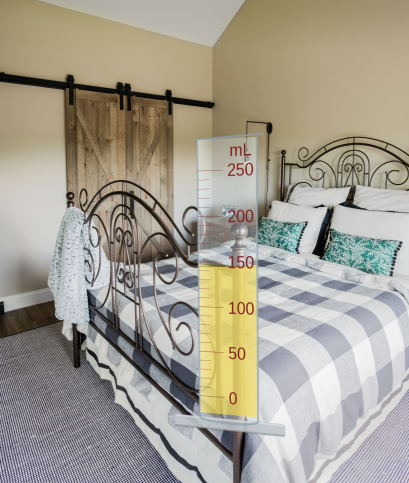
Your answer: 145mL
